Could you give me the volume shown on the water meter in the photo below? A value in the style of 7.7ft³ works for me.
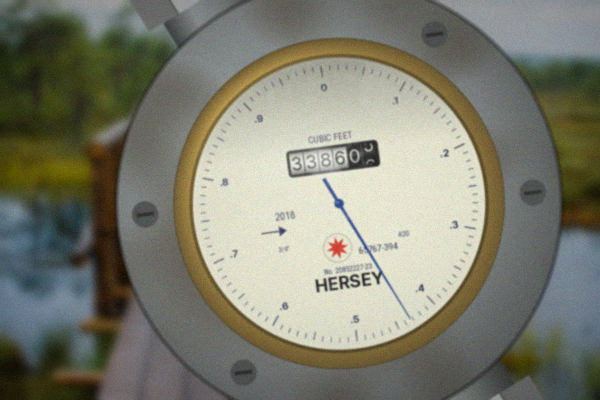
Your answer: 338605.43ft³
